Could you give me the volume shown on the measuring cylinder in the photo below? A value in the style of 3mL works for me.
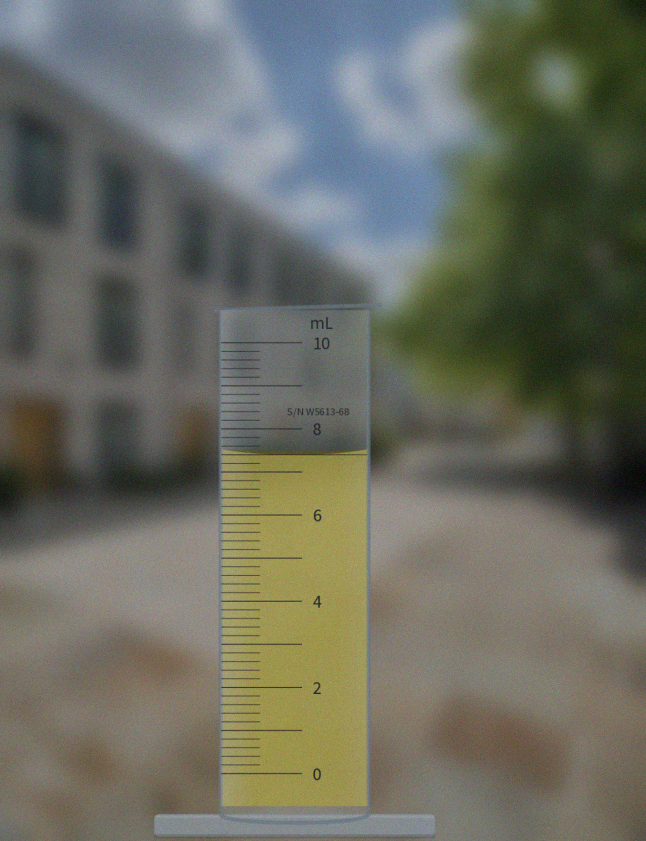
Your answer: 7.4mL
